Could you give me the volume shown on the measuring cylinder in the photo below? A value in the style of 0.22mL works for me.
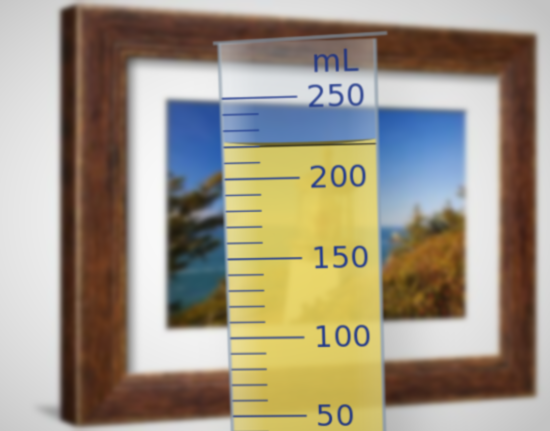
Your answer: 220mL
